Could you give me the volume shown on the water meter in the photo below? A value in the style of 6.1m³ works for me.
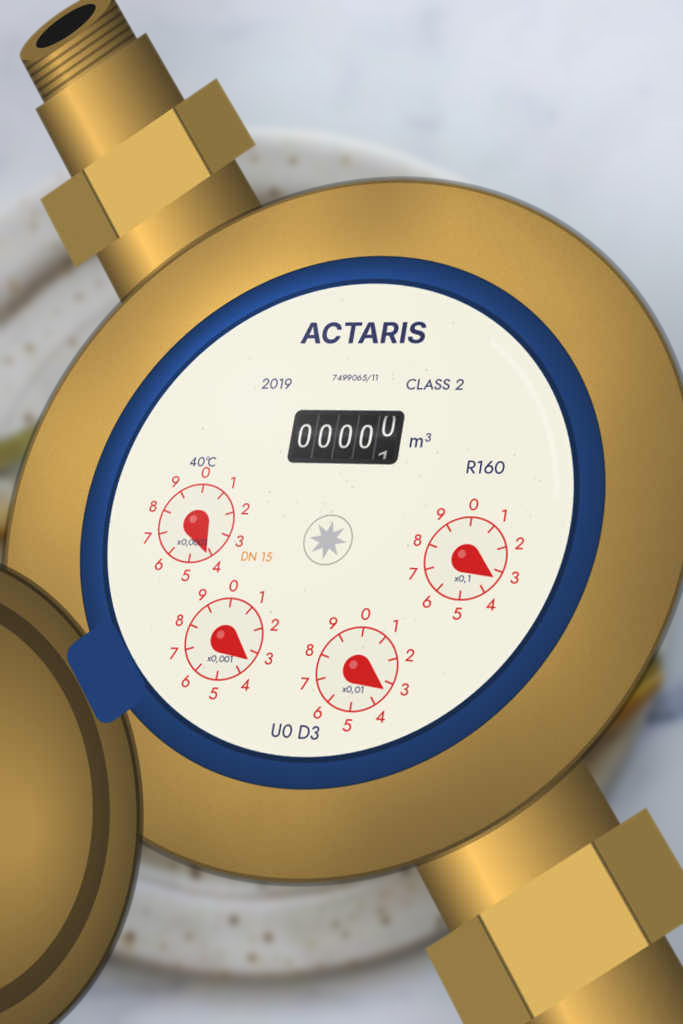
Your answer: 0.3334m³
